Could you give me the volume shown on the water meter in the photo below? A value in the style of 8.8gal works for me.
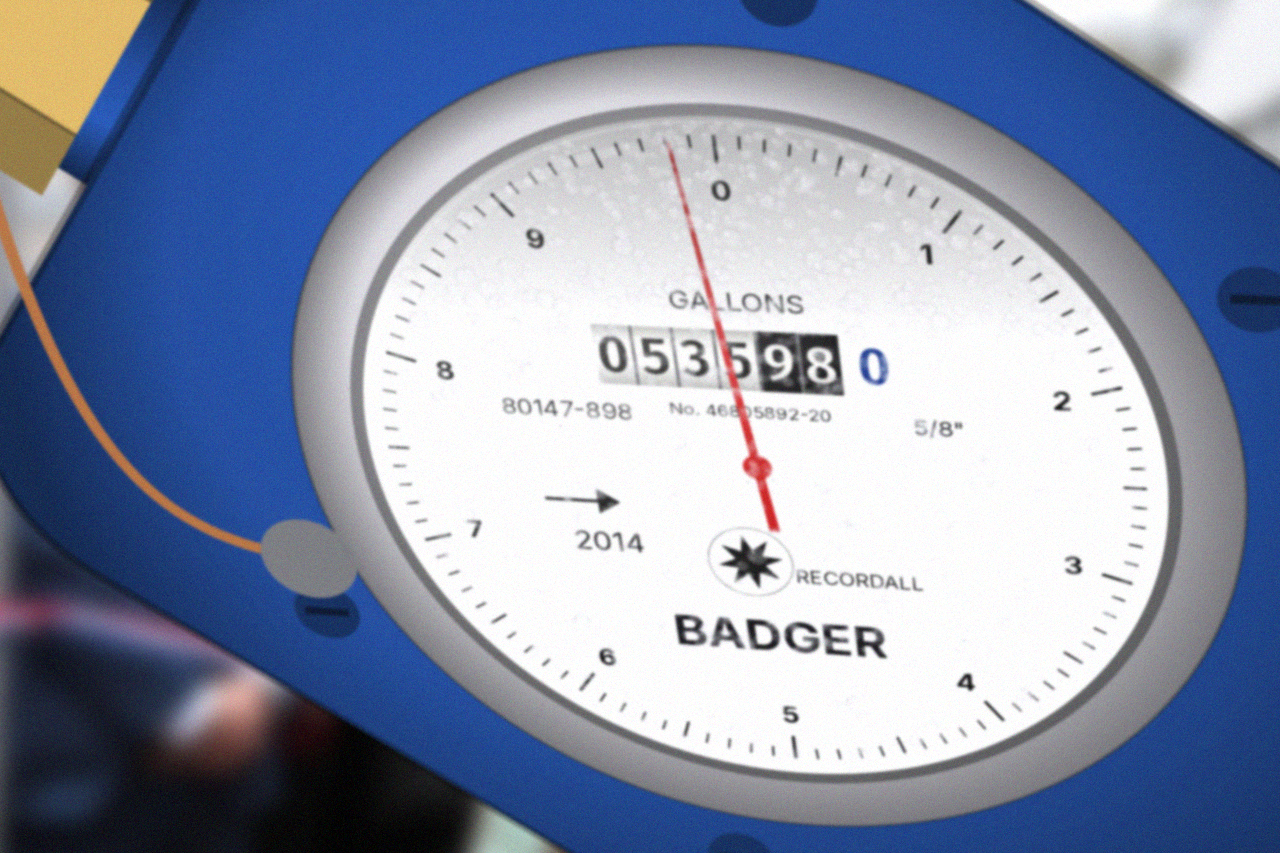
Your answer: 535979.8gal
